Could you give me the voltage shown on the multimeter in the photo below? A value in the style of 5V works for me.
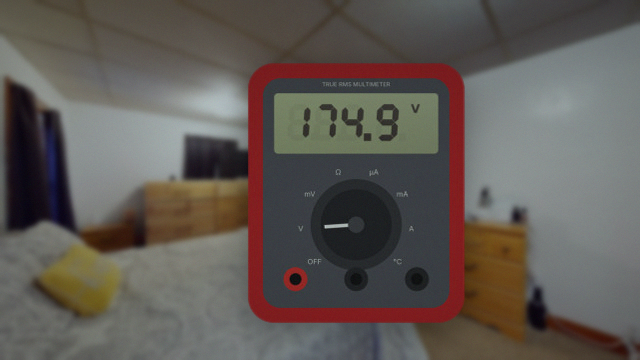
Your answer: 174.9V
